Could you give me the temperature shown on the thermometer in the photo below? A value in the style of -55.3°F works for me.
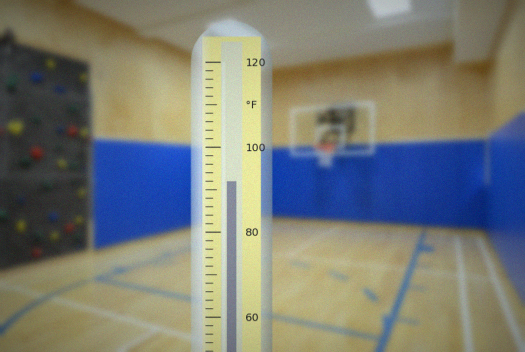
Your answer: 92°F
